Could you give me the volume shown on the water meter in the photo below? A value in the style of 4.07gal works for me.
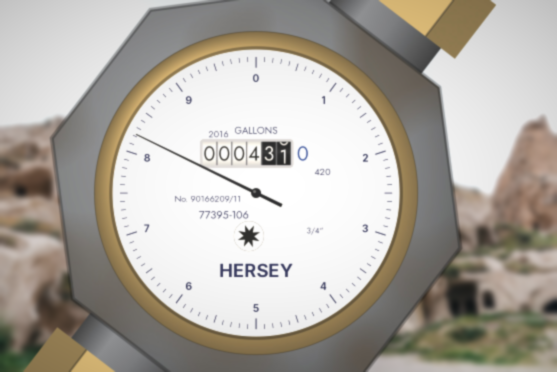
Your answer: 4308.2gal
